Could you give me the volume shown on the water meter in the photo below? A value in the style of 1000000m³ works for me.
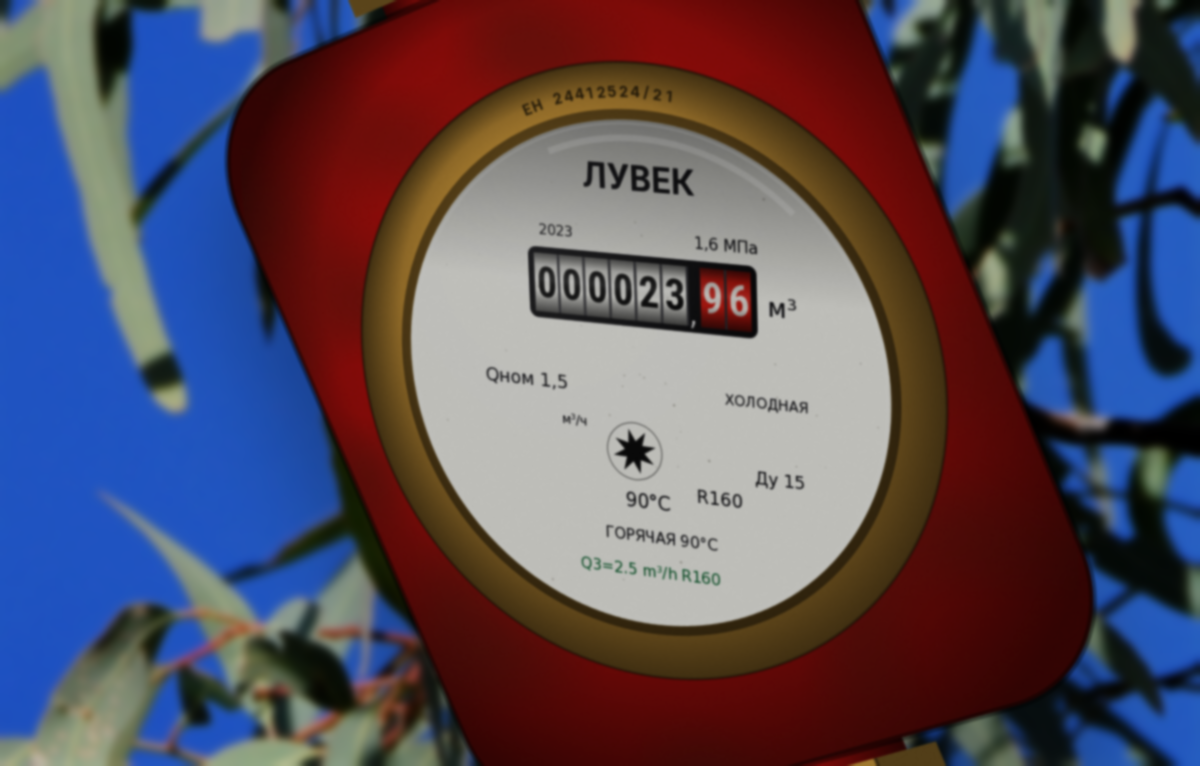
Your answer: 23.96m³
